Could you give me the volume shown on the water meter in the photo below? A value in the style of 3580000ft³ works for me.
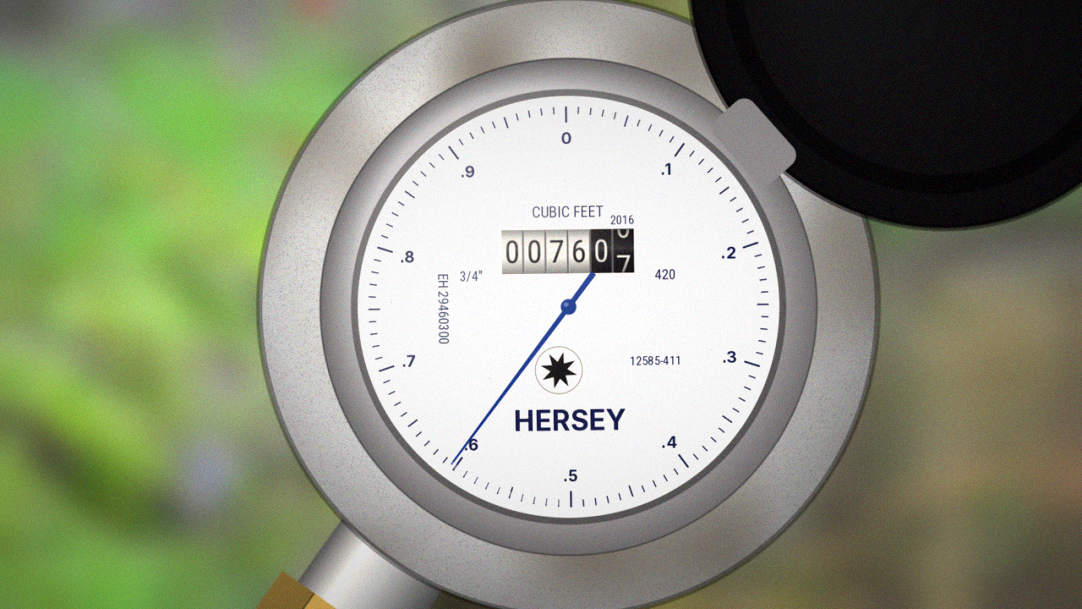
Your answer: 7606.60ft³
